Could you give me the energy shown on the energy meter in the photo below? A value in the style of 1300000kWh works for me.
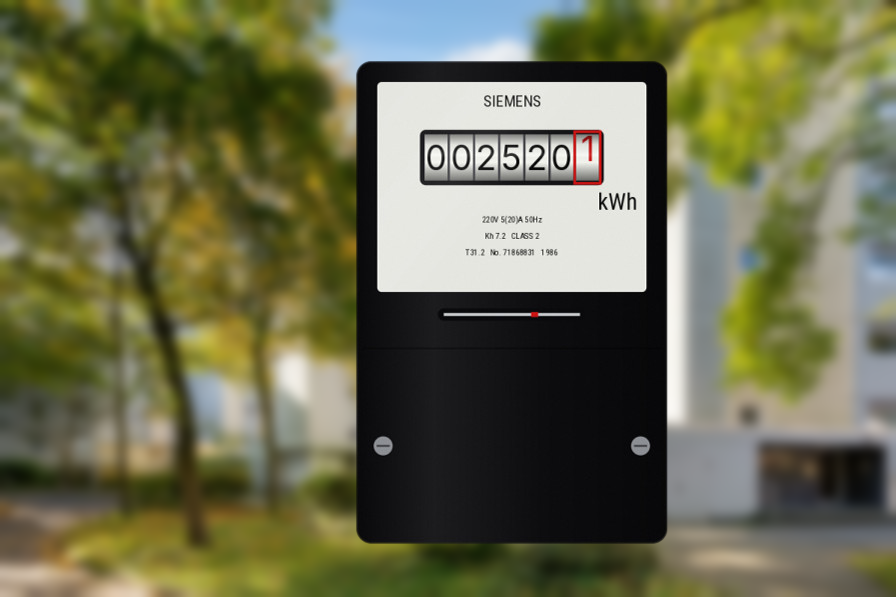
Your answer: 2520.1kWh
